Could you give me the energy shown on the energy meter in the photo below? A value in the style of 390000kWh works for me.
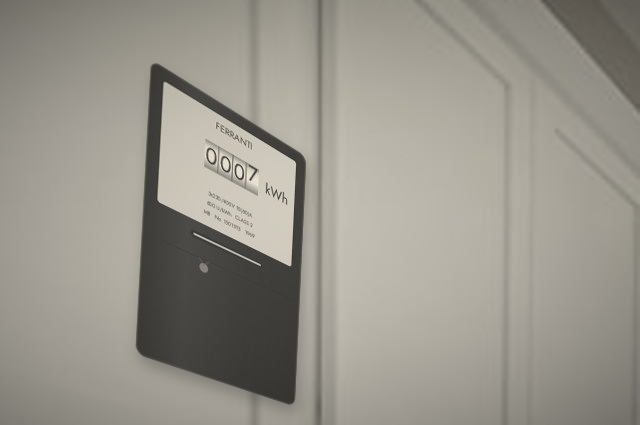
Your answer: 7kWh
